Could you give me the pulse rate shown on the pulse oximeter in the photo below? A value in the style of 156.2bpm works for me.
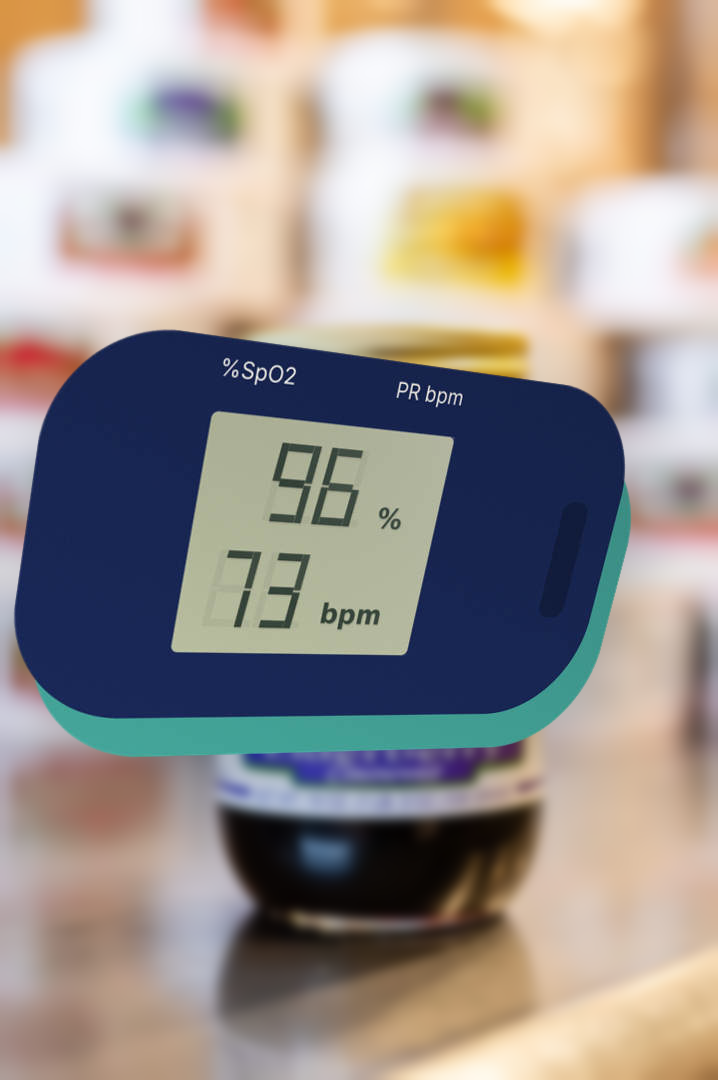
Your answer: 73bpm
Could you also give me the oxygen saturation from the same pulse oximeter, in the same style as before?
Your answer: 96%
